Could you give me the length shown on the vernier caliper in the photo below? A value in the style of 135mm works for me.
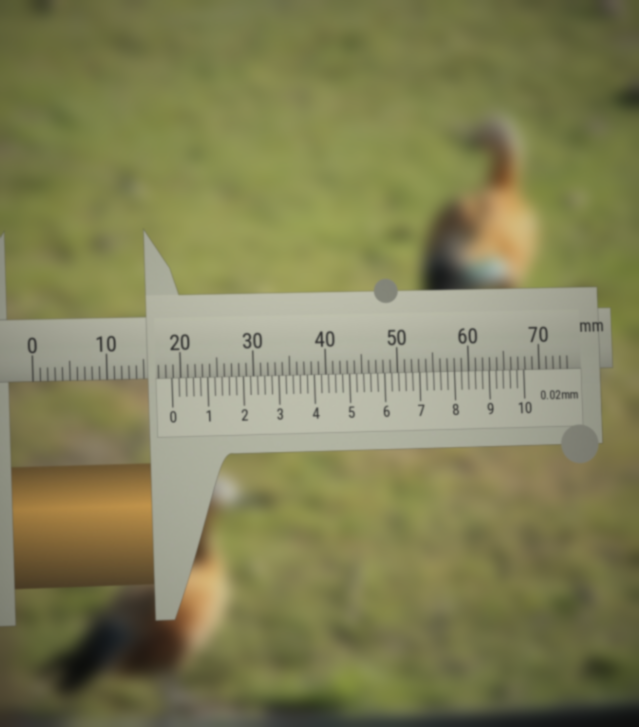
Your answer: 18.8mm
